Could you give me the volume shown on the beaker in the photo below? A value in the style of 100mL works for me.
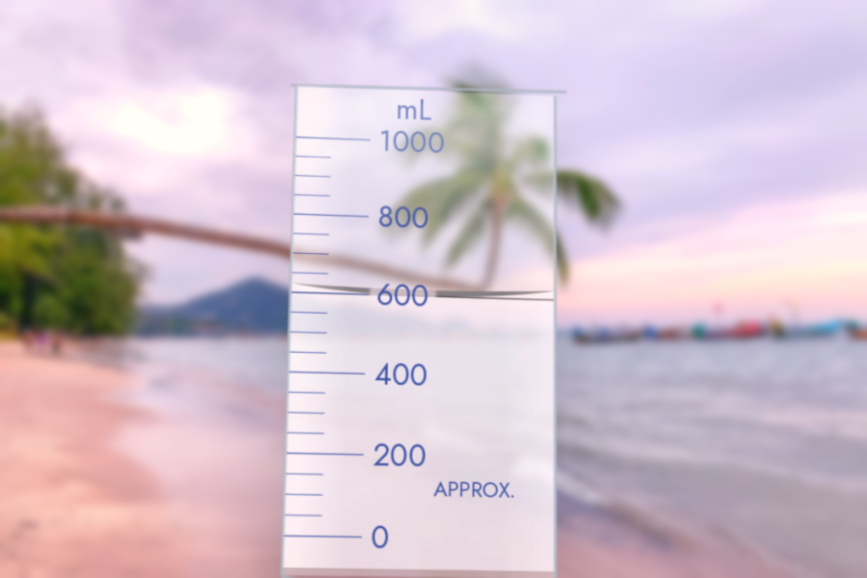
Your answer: 600mL
